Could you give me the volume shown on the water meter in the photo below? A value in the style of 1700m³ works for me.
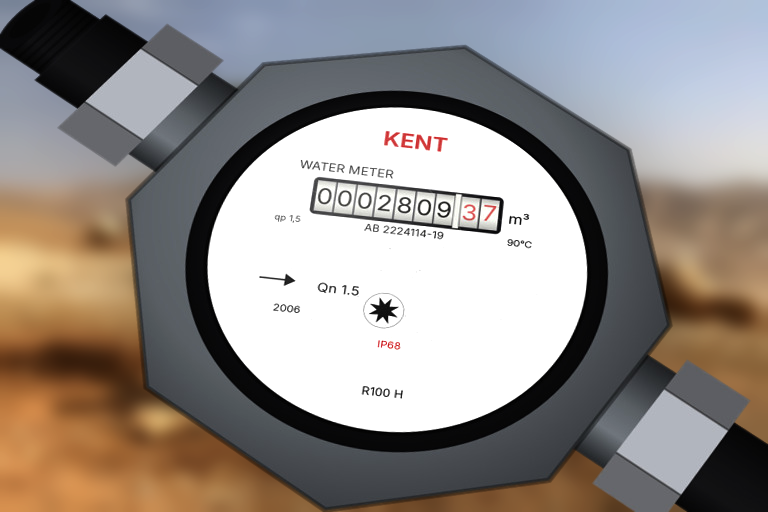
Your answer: 2809.37m³
